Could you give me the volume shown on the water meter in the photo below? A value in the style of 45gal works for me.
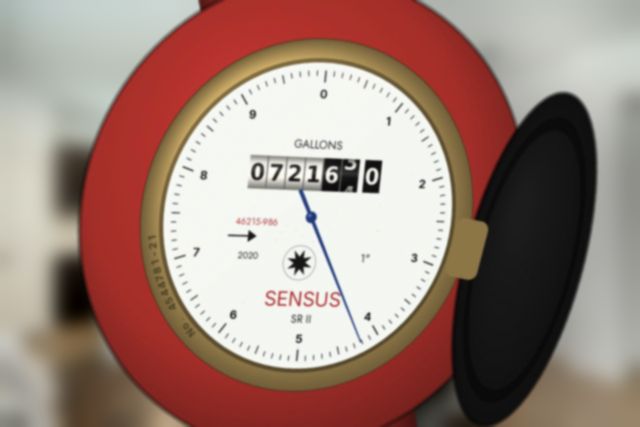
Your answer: 721634.2gal
